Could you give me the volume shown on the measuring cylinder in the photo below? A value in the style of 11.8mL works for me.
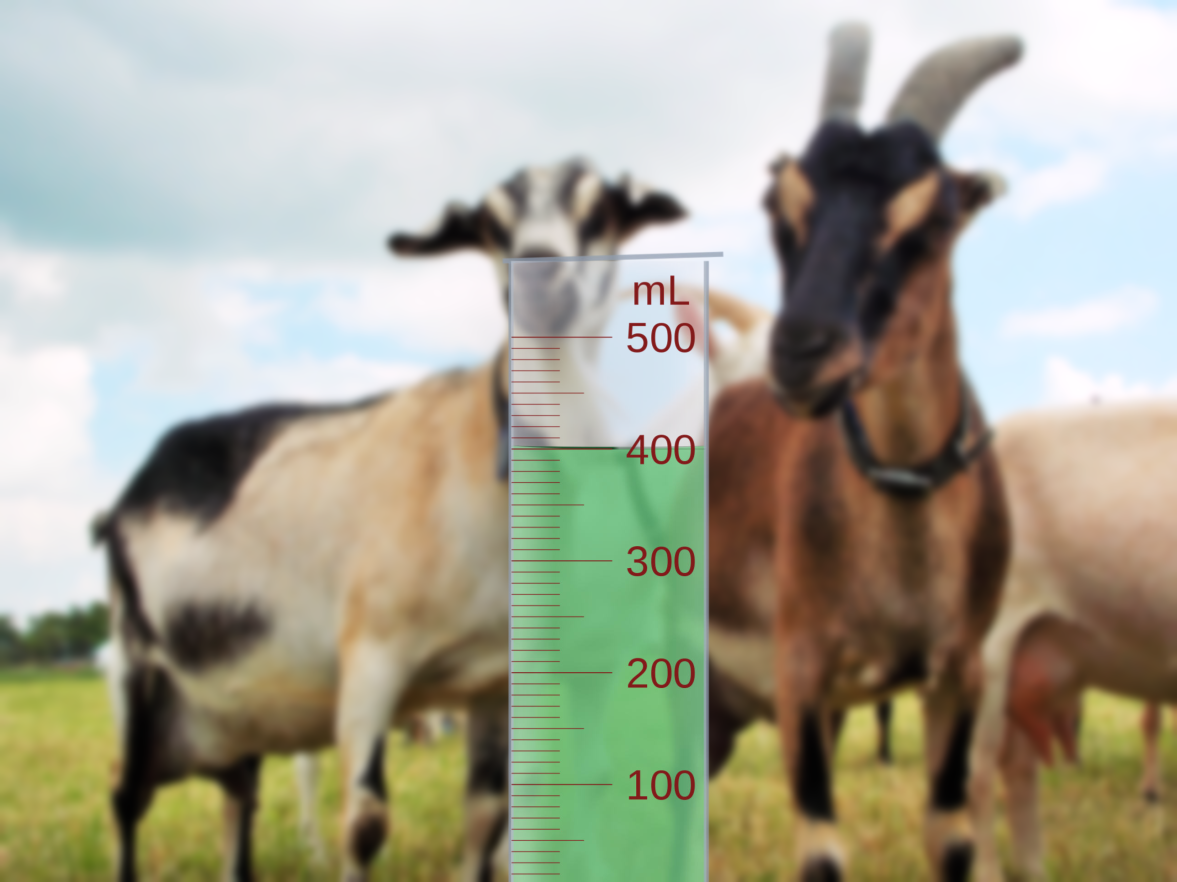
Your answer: 400mL
